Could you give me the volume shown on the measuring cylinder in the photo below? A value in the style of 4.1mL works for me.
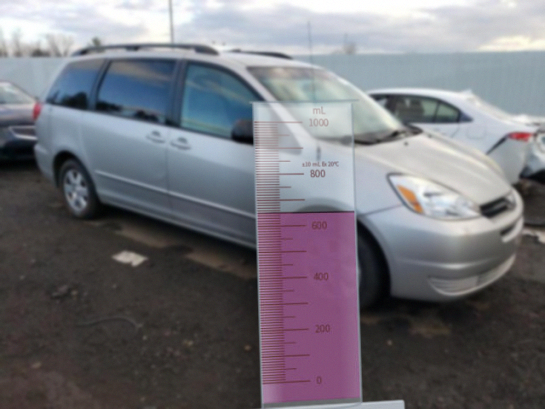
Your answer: 650mL
